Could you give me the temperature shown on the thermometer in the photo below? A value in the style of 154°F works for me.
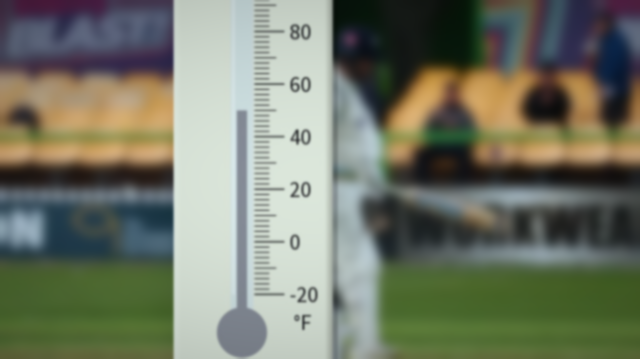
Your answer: 50°F
